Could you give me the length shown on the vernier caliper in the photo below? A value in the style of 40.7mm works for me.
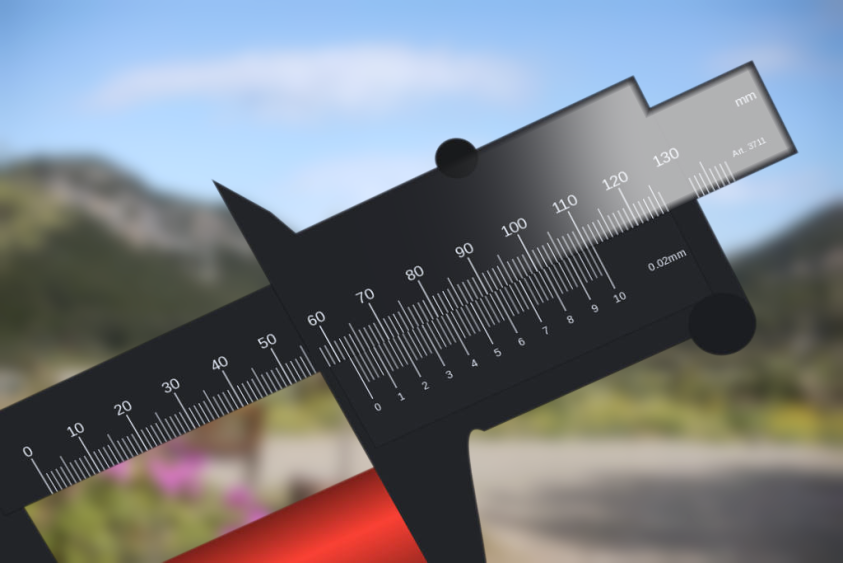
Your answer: 62.0mm
